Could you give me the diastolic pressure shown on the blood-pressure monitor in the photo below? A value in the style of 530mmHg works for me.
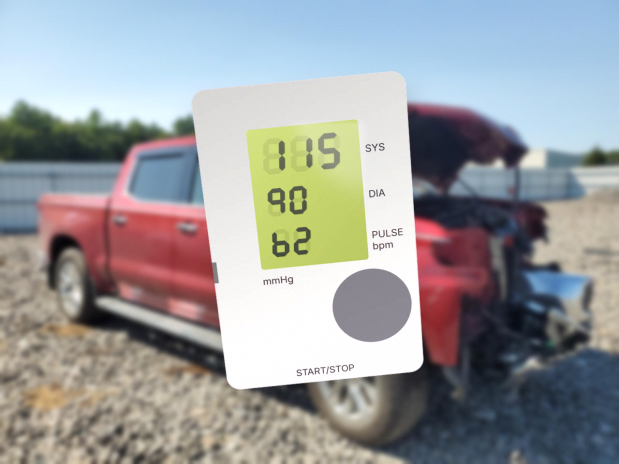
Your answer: 90mmHg
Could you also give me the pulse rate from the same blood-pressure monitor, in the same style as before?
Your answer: 62bpm
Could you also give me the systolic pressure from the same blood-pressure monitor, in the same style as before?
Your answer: 115mmHg
